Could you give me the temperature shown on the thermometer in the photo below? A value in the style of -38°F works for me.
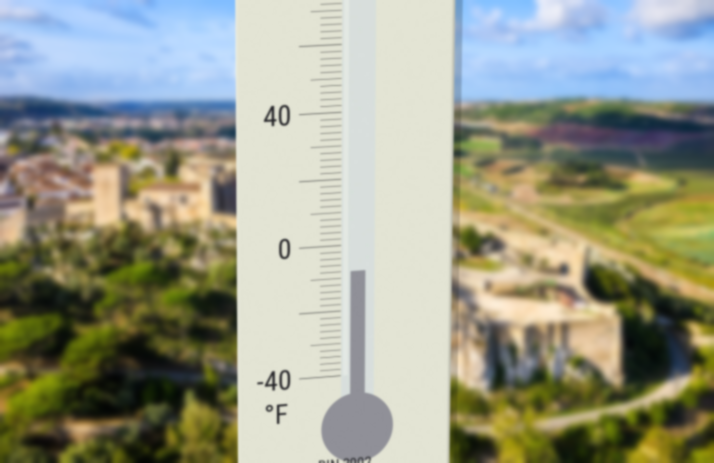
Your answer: -8°F
